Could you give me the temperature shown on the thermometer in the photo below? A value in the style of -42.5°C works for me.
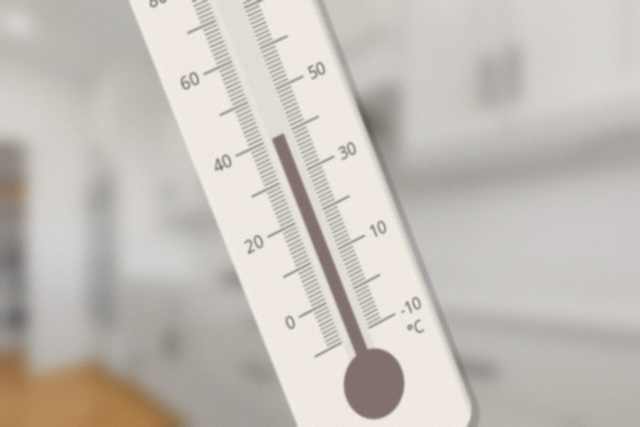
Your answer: 40°C
